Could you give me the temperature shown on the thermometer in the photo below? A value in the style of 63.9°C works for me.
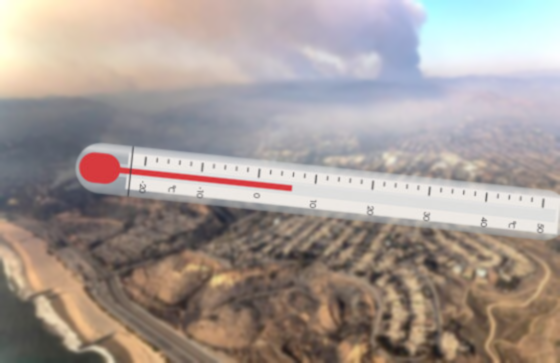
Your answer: 6°C
